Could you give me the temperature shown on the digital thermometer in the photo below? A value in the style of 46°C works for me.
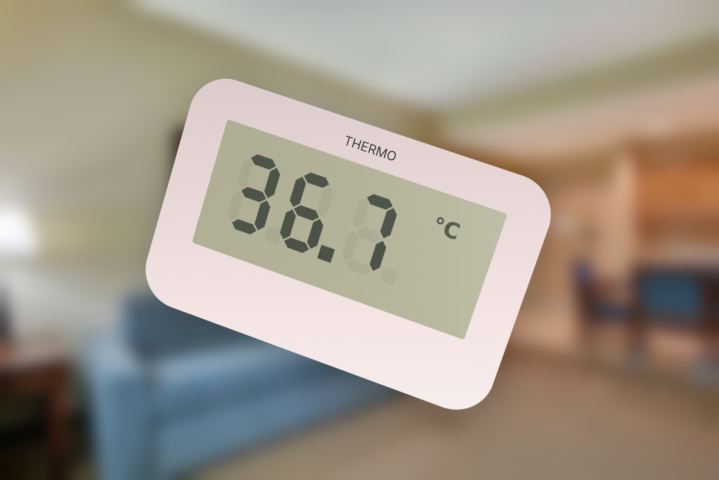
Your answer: 36.7°C
